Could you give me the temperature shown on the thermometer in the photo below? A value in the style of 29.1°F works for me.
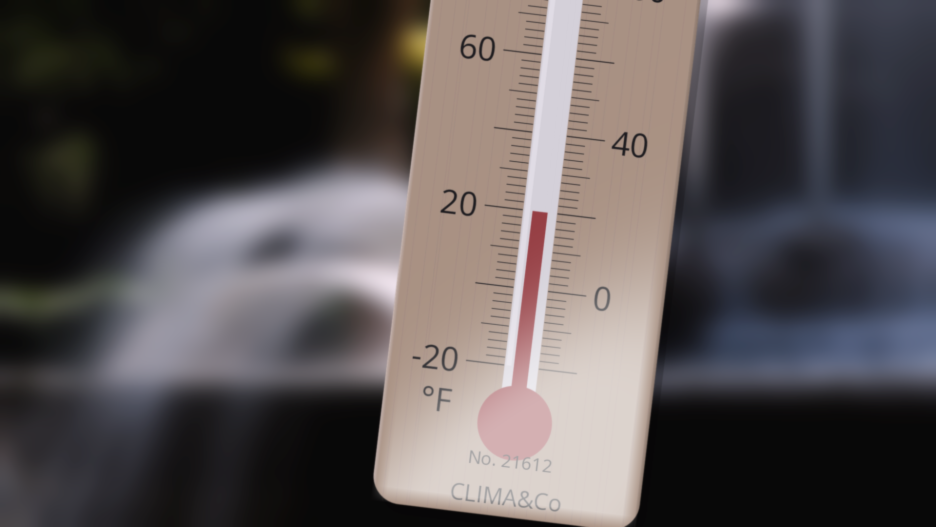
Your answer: 20°F
